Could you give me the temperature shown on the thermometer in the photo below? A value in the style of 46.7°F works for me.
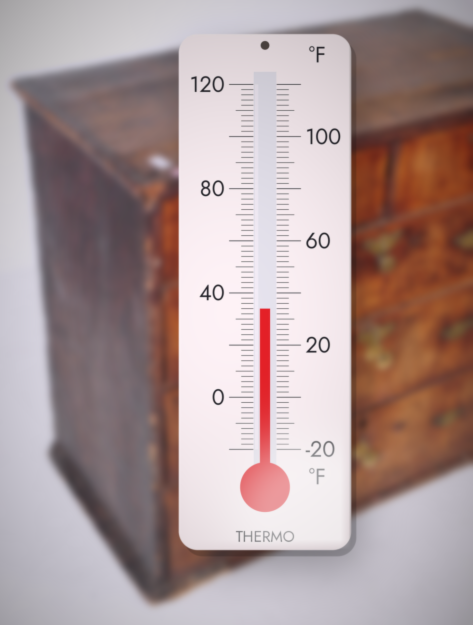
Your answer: 34°F
